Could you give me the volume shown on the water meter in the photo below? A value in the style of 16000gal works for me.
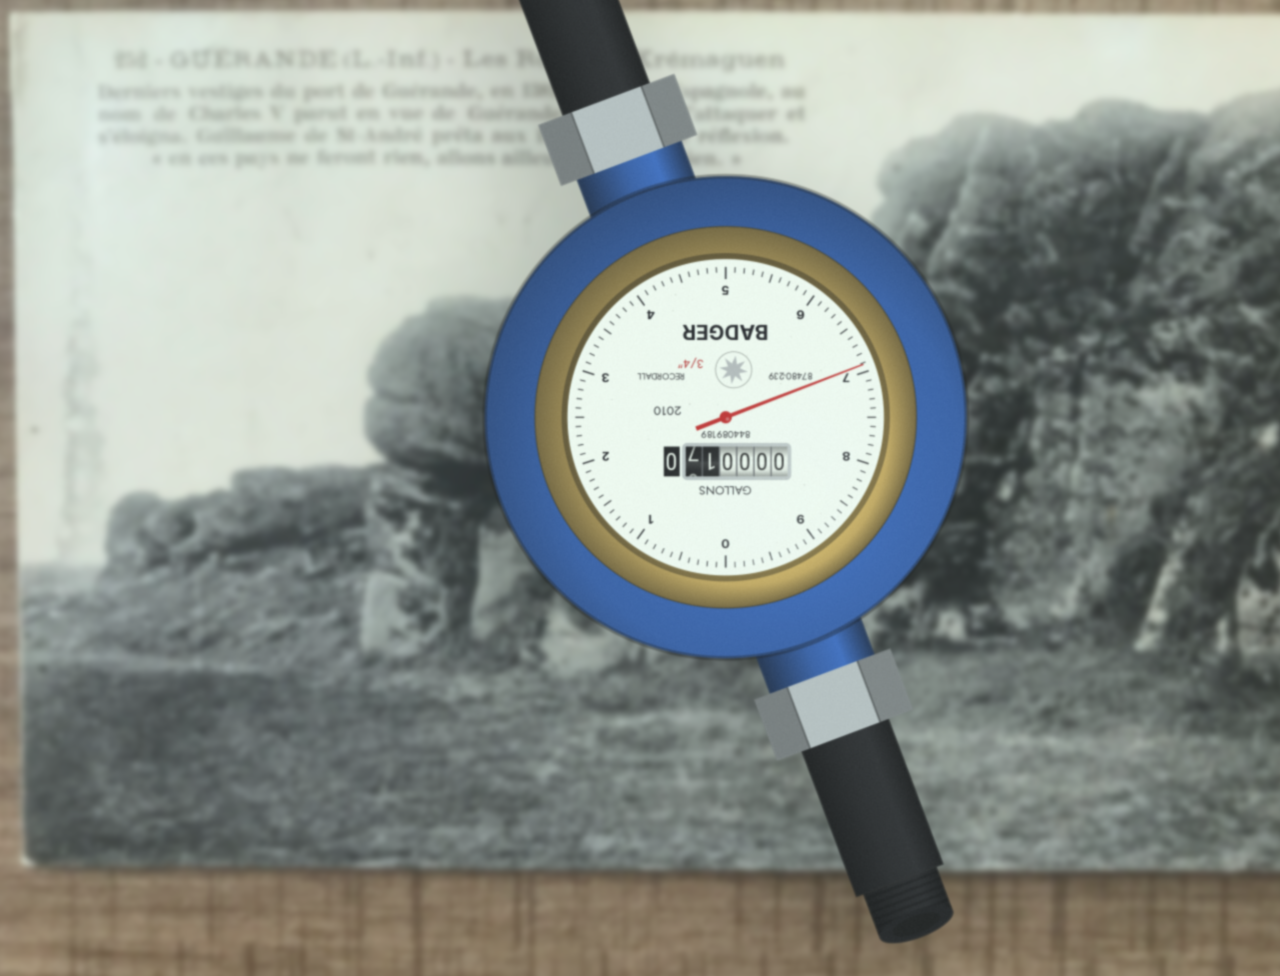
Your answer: 166.9gal
